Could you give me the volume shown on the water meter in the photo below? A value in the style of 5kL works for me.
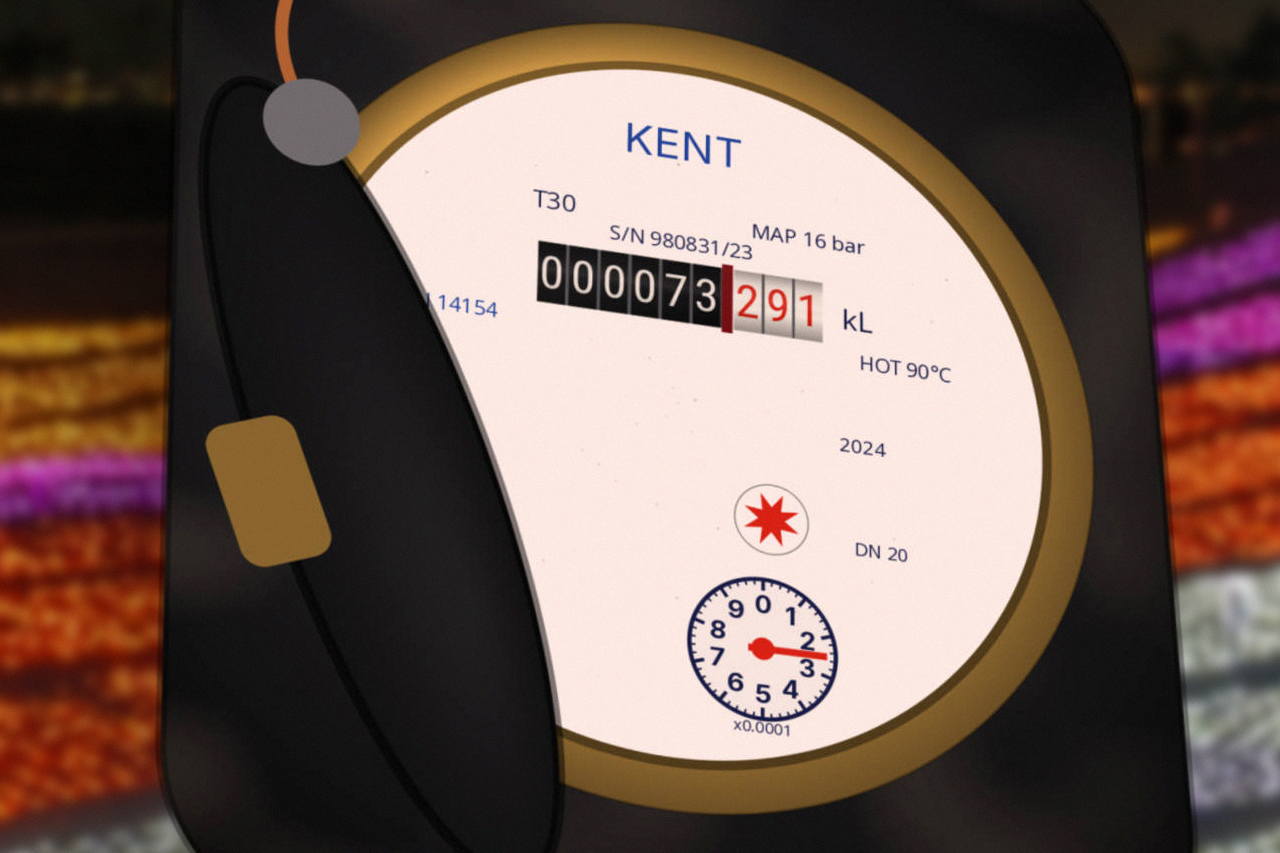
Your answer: 73.2912kL
